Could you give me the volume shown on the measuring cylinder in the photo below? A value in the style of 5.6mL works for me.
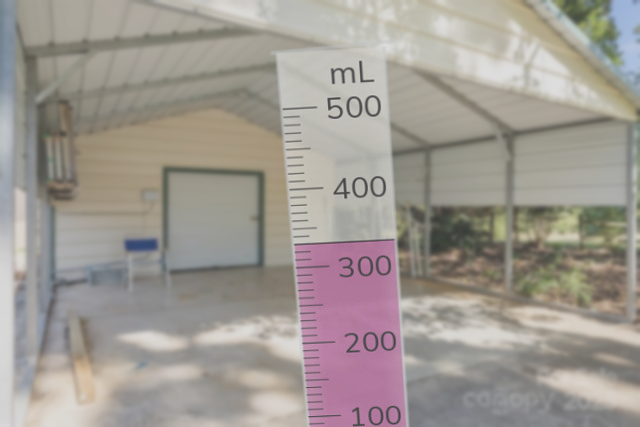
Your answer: 330mL
